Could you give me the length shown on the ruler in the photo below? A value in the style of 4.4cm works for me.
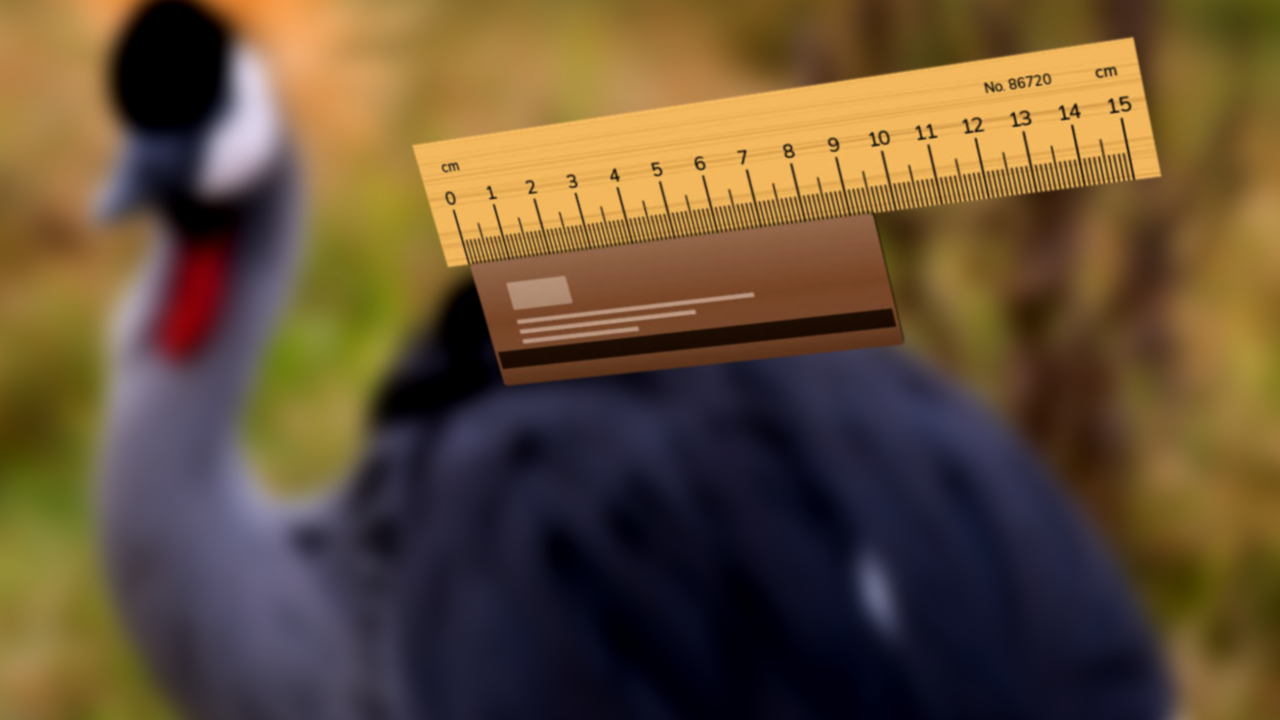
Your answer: 9.5cm
